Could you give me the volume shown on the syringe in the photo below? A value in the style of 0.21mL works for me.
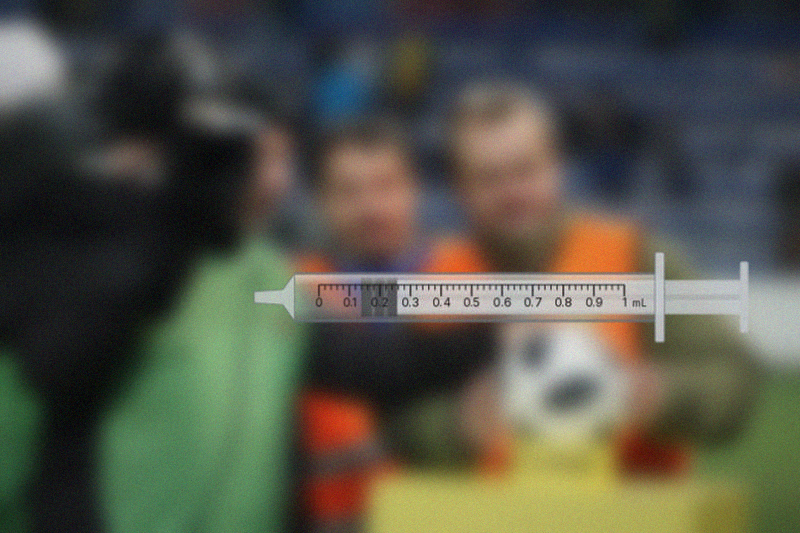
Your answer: 0.14mL
